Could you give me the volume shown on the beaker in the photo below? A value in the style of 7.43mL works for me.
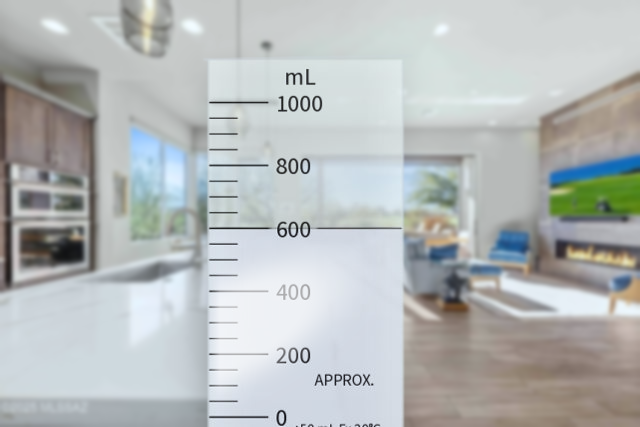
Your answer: 600mL
